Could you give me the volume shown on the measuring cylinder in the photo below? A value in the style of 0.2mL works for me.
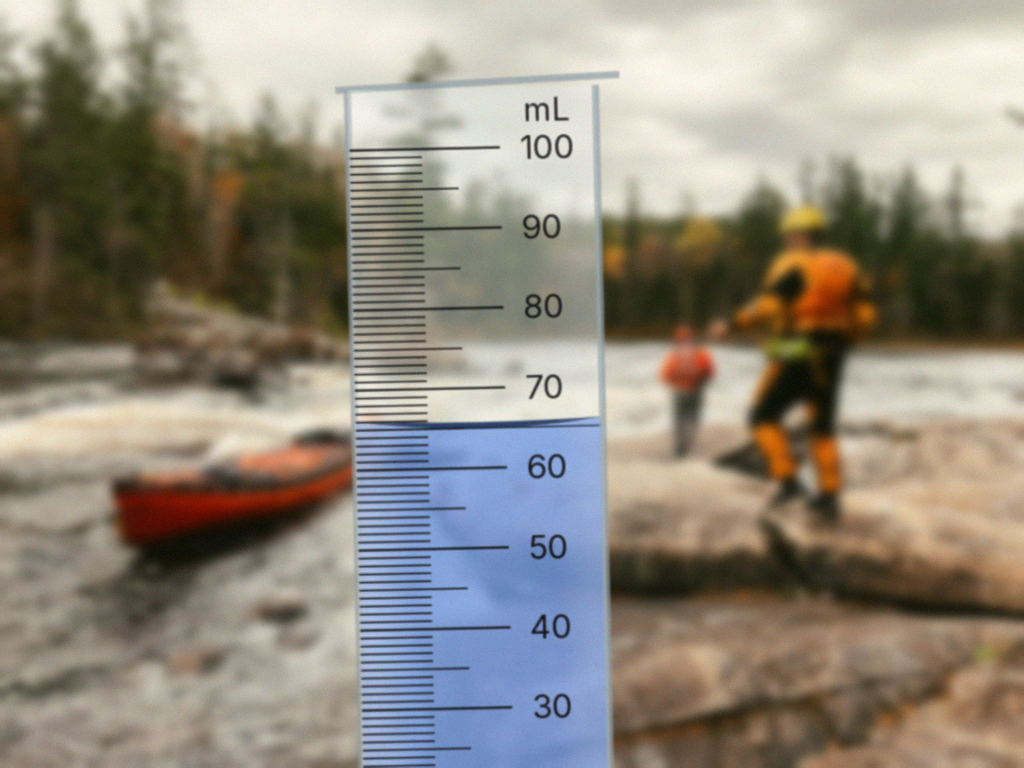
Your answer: 65mL
